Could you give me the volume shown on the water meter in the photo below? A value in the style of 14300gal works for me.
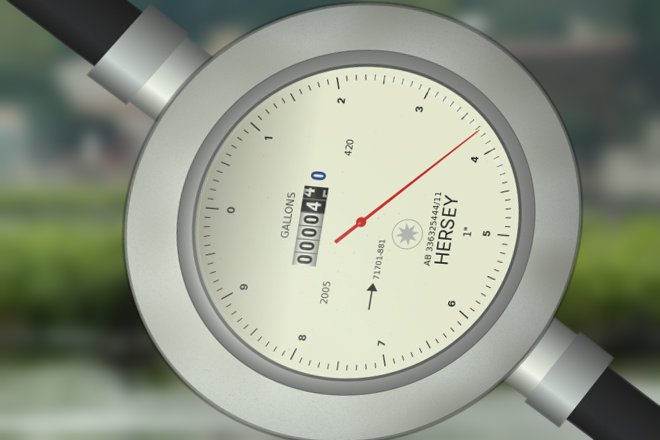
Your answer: 443.7gal
